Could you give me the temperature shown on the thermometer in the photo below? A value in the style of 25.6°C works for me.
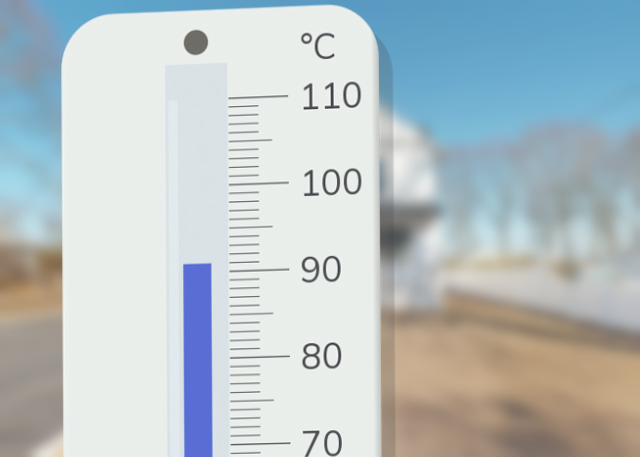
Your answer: 91°C
